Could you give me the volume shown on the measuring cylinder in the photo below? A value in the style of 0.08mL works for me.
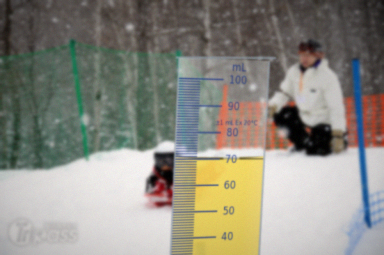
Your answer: 70mL
